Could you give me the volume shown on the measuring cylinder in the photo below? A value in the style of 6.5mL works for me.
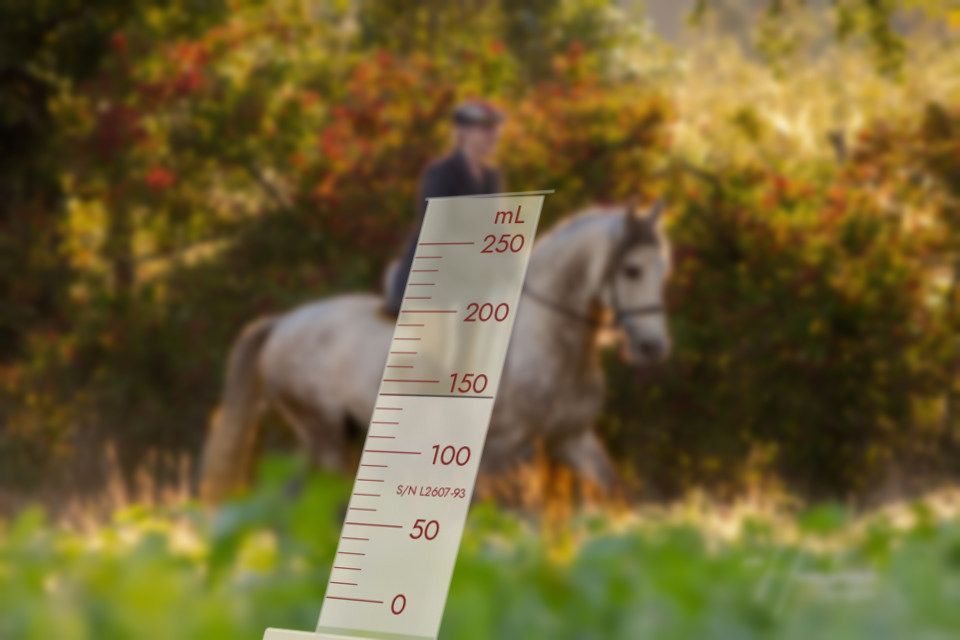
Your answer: 140mL
